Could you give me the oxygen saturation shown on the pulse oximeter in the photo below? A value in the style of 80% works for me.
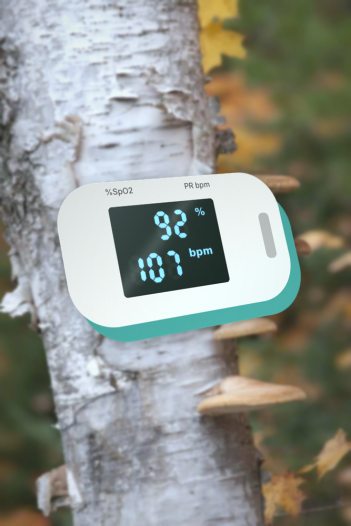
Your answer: 92%
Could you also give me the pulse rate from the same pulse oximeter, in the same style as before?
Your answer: 107bpm
